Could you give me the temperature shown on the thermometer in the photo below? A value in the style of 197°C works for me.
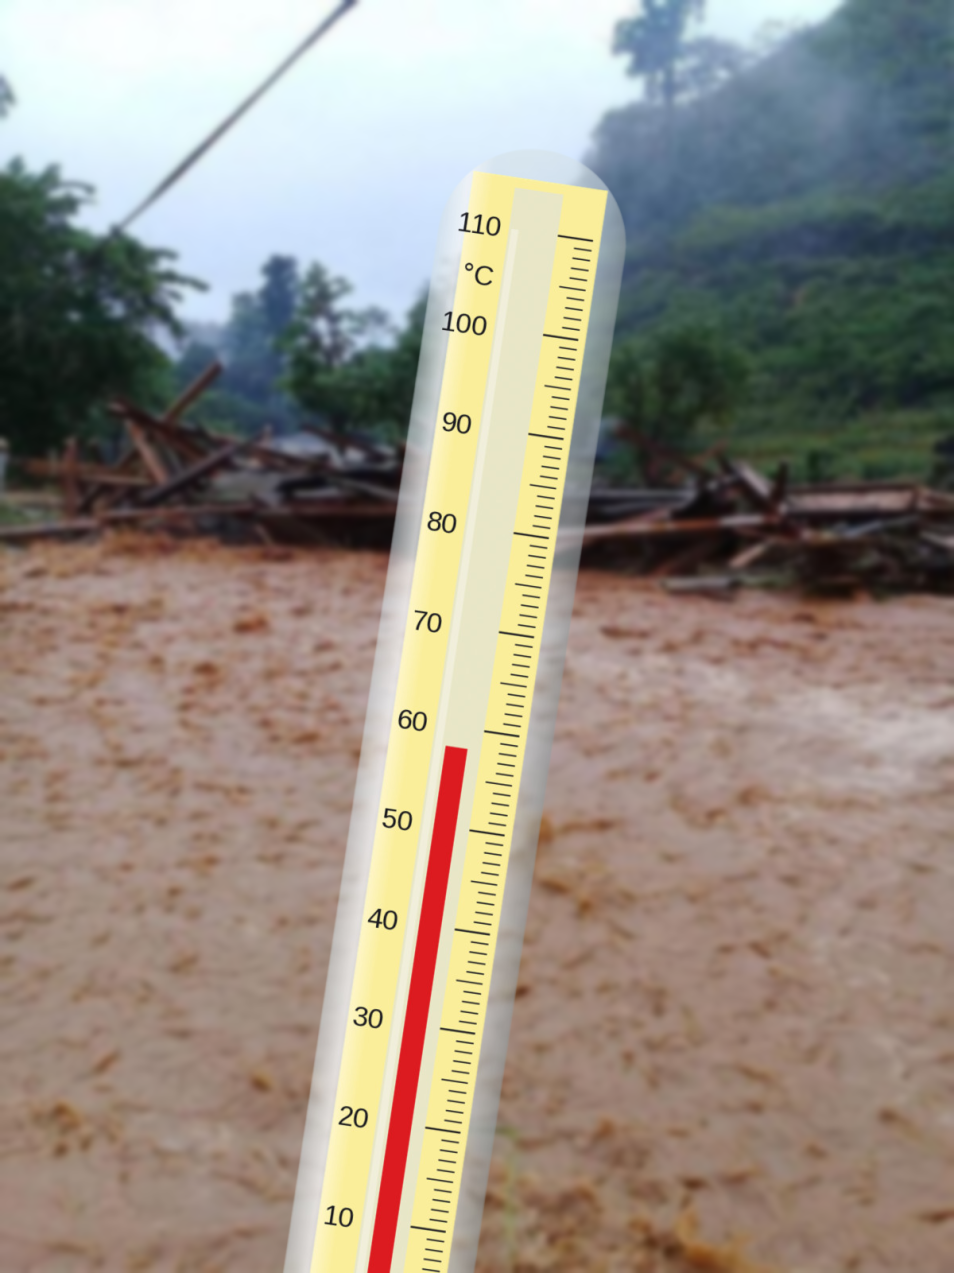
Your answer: 58°C
